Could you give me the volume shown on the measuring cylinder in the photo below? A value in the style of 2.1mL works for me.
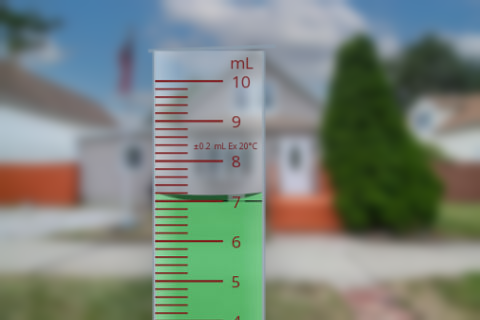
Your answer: 7mL
